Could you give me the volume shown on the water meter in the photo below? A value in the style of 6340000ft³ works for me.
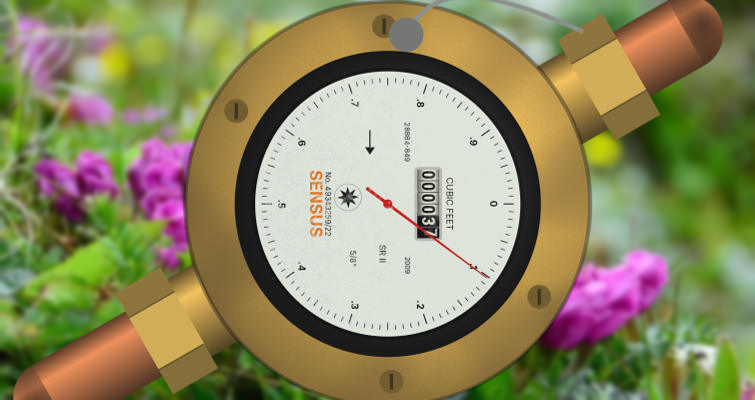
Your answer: 37.10ft³
